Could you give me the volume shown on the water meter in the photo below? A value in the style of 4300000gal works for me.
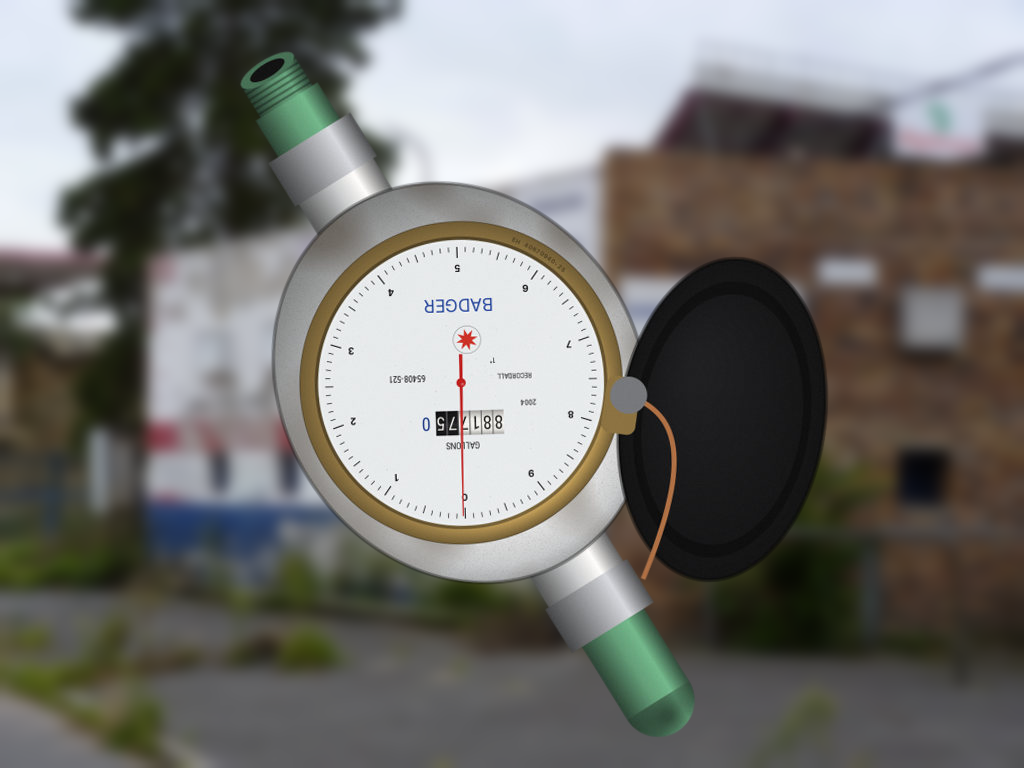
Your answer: 8817750.0gal
